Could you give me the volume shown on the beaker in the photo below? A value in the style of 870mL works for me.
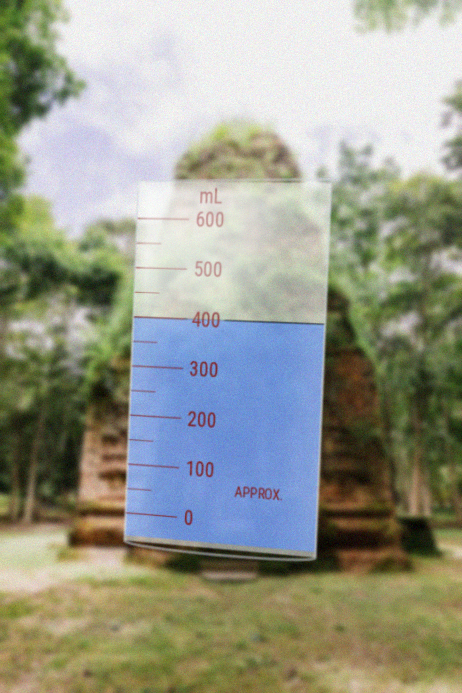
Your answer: 400mL
